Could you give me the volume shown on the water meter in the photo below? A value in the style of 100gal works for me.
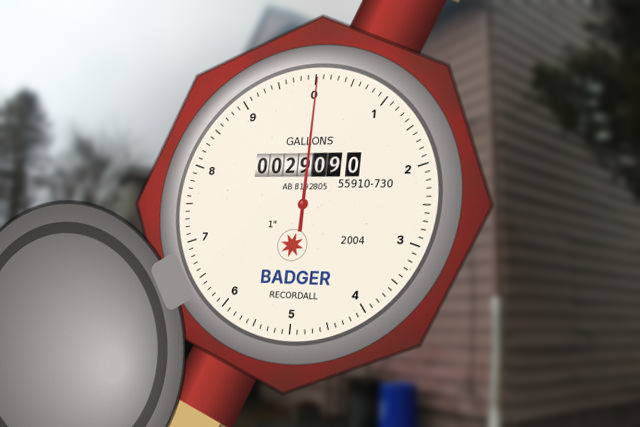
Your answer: 29090.0gal
